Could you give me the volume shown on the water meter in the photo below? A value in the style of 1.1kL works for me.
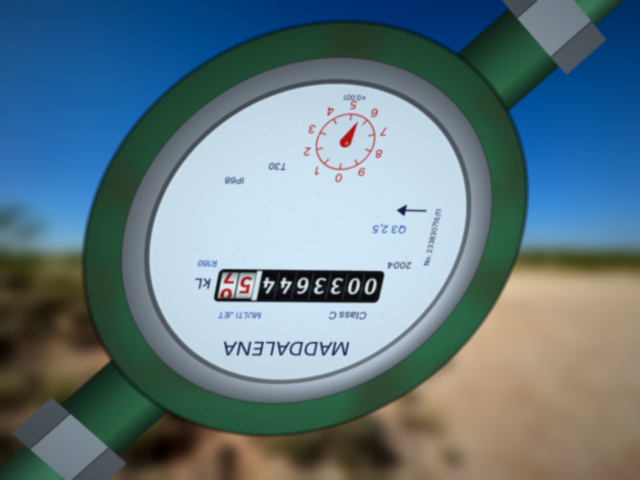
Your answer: 33644.565kL
